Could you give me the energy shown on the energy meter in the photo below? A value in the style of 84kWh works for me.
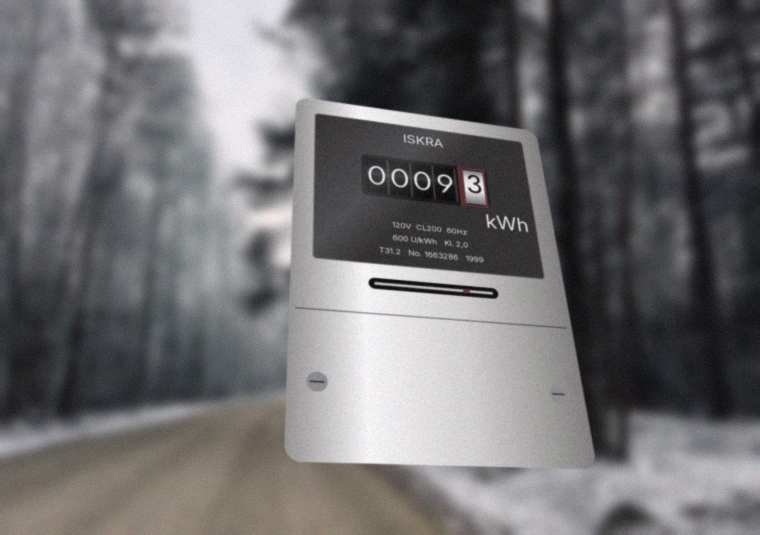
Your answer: 9.3kWh
